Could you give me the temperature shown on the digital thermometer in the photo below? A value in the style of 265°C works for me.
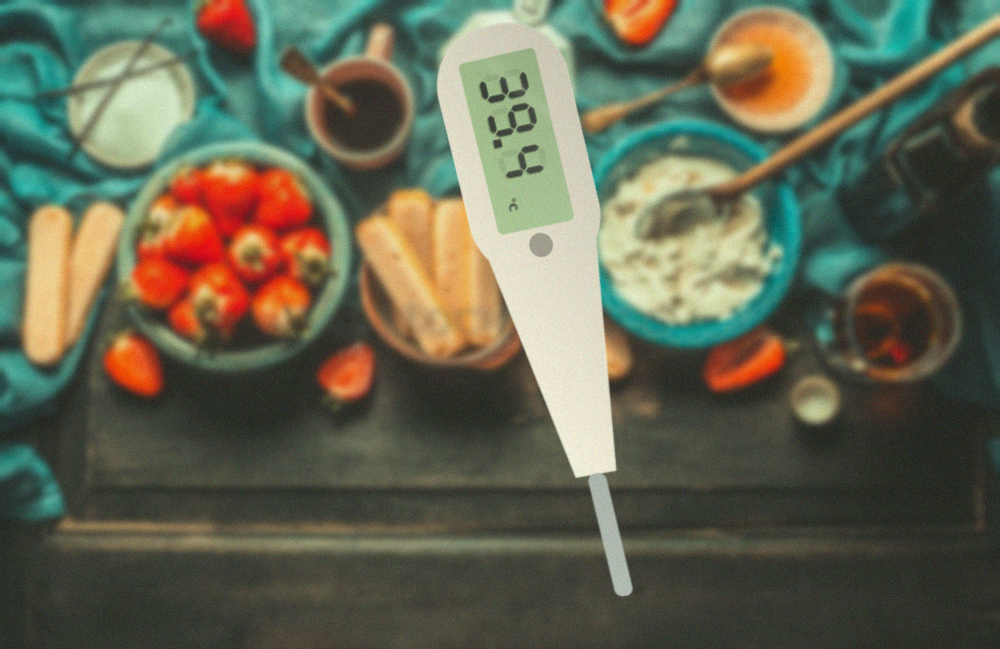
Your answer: 39.4°C
